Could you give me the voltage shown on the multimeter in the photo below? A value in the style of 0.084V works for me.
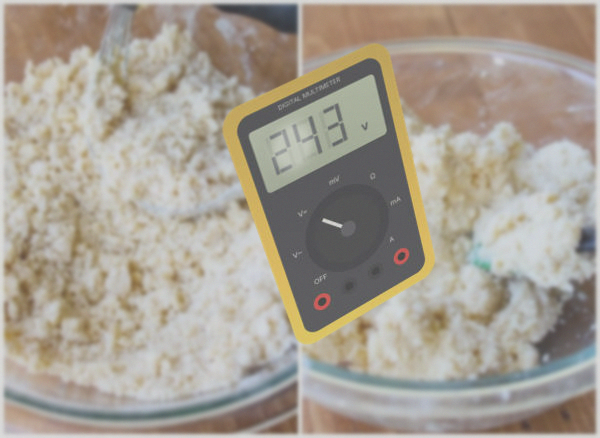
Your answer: 243V
